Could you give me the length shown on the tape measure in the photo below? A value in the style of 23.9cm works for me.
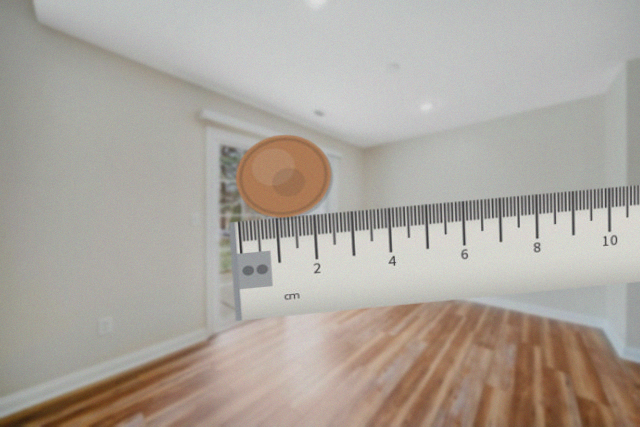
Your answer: 2.5cm
